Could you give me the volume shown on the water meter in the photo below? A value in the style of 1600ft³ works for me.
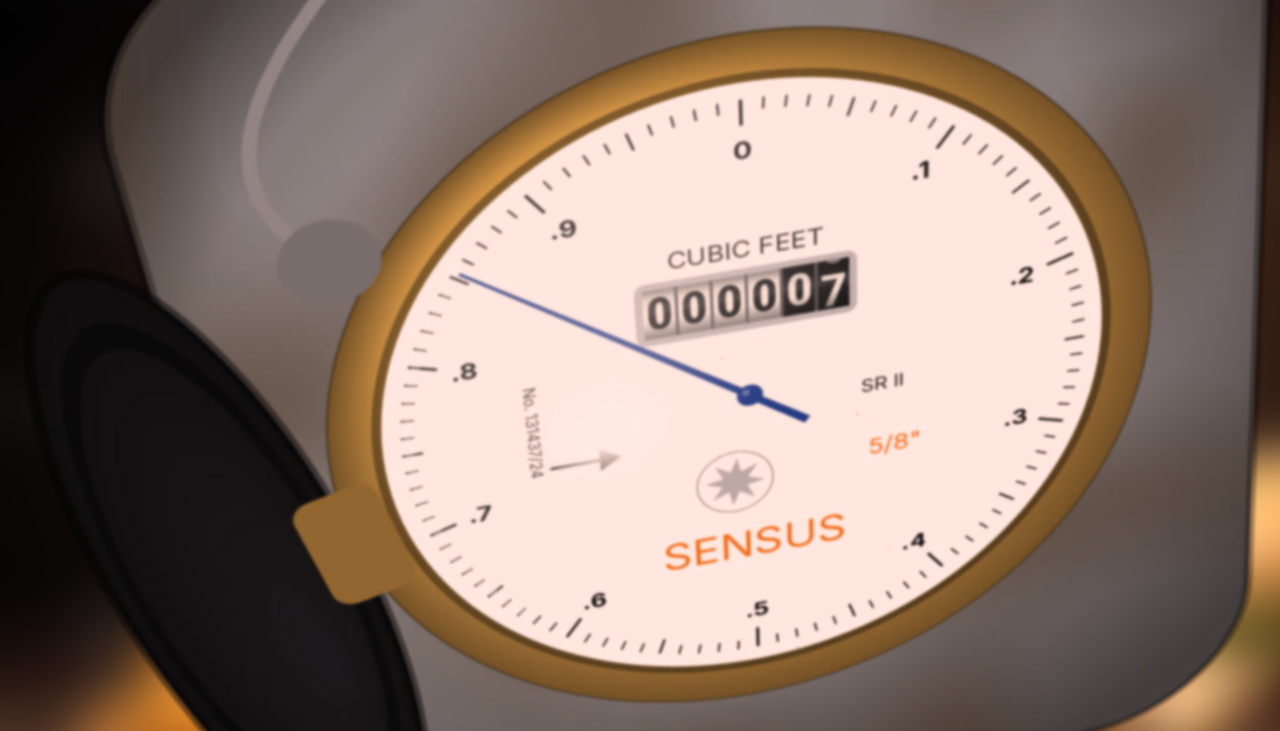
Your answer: 6.85ft³
